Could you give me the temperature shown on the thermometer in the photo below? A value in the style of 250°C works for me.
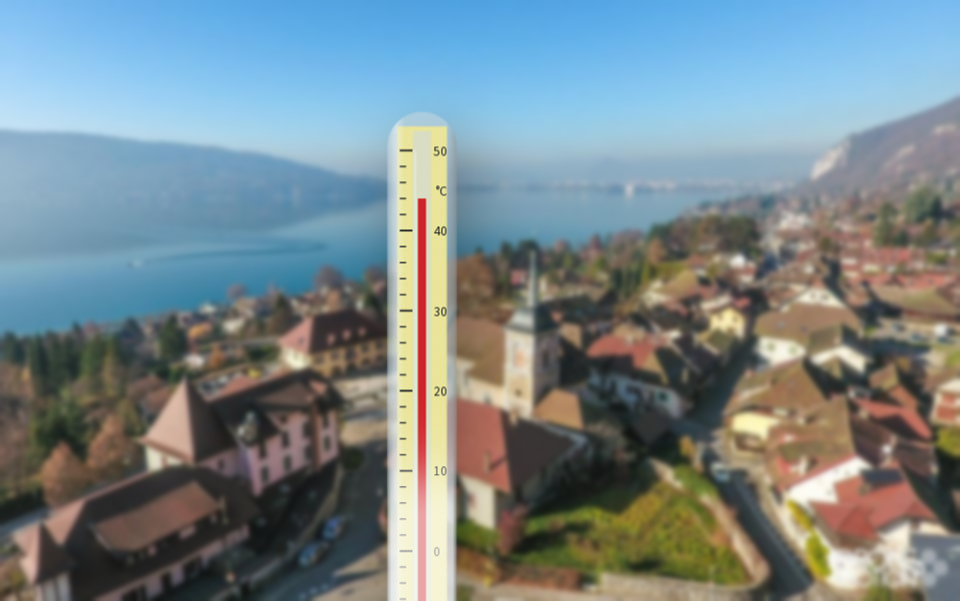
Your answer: 44°C
